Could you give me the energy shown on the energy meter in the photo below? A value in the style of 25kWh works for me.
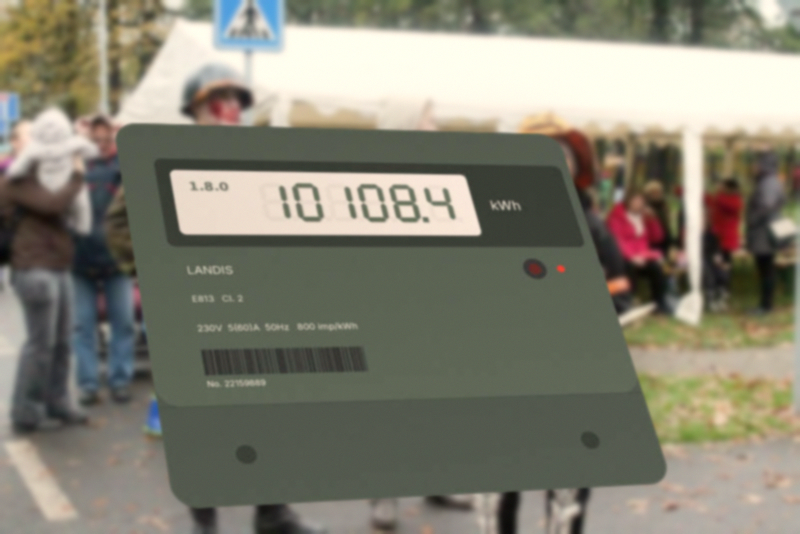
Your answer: 10108.4kWh
